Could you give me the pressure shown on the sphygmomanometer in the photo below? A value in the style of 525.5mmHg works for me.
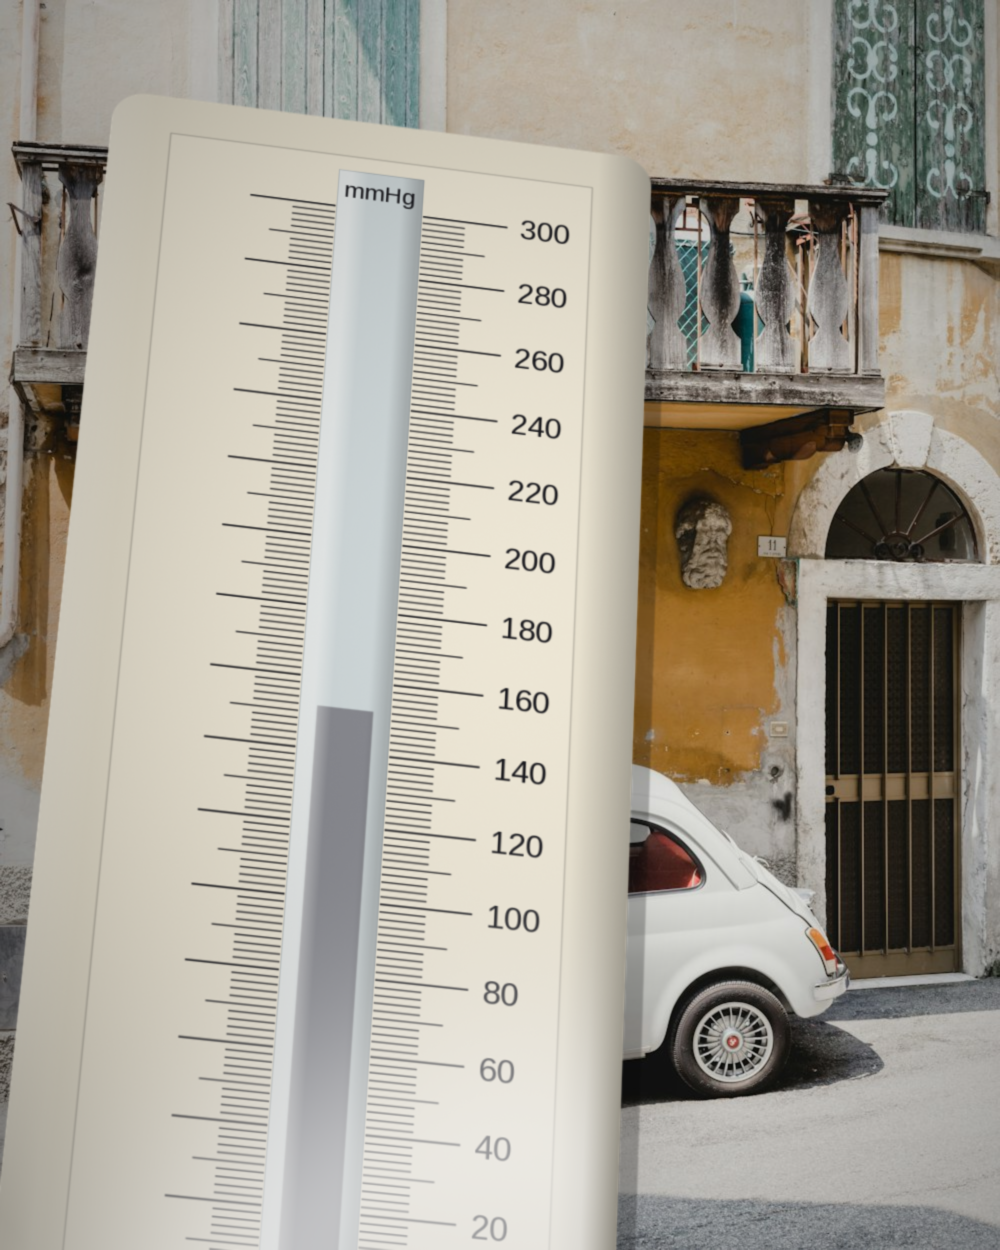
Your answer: 152mmHg
